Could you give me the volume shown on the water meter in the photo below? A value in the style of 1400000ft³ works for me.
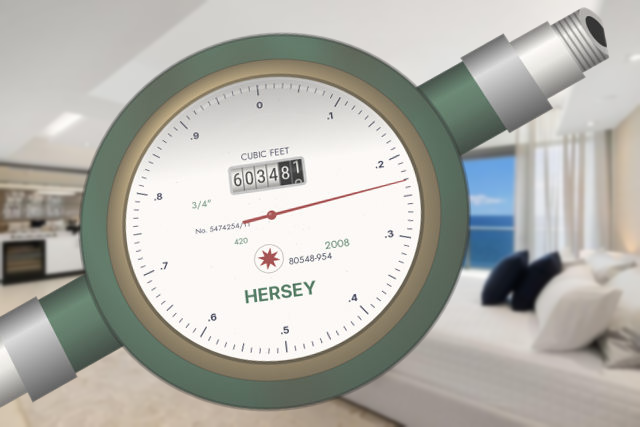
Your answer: 603481.23ft³
